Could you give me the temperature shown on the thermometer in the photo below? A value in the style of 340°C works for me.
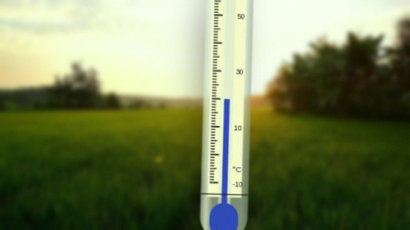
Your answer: 20°C
